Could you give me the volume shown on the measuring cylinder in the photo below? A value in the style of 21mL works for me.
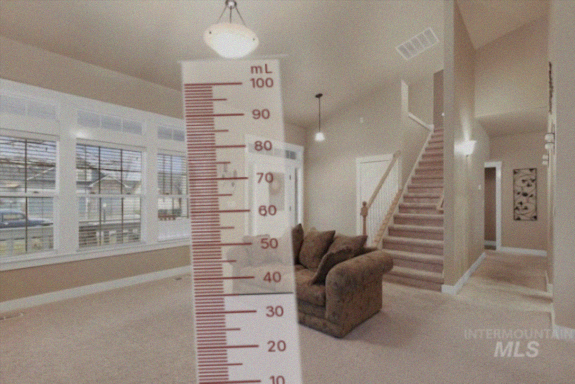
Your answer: 35mL
